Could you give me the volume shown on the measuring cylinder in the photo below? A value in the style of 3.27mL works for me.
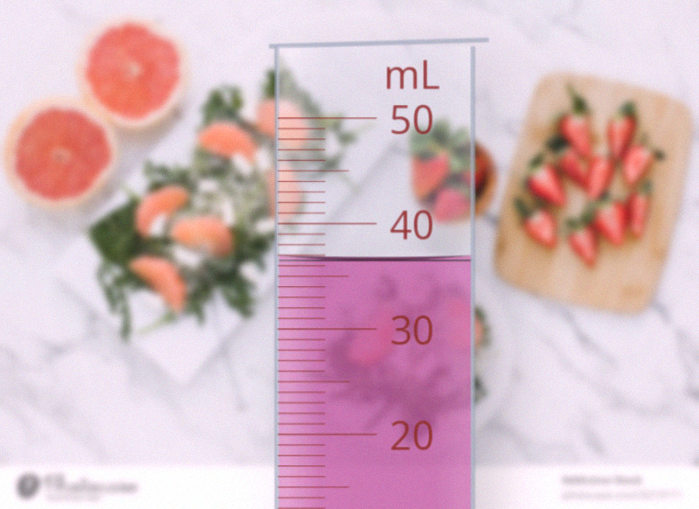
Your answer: 36.5mL
